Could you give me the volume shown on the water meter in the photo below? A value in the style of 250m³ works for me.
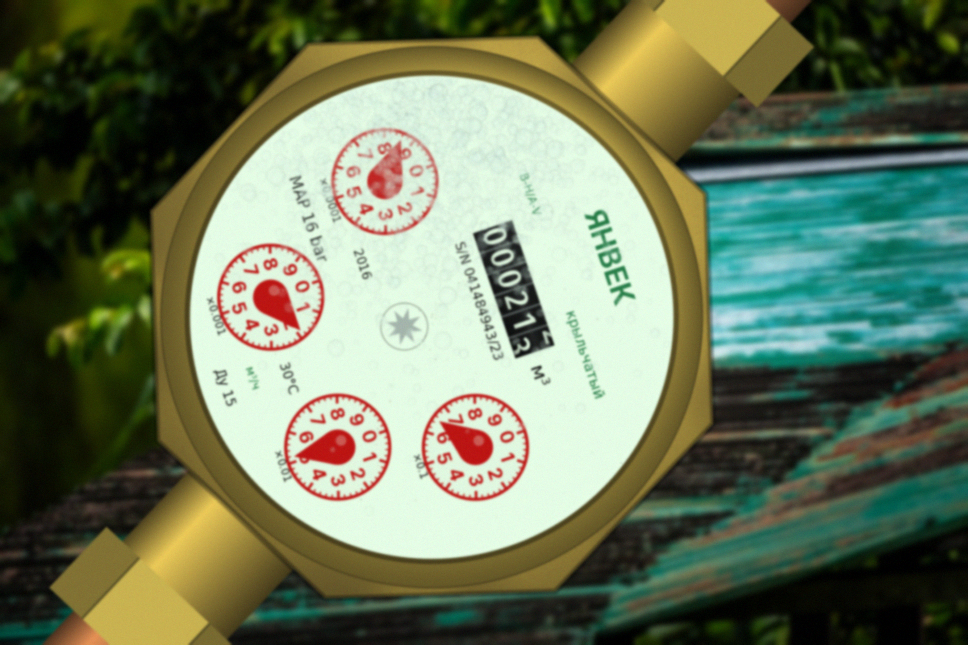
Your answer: 212.6518m³
